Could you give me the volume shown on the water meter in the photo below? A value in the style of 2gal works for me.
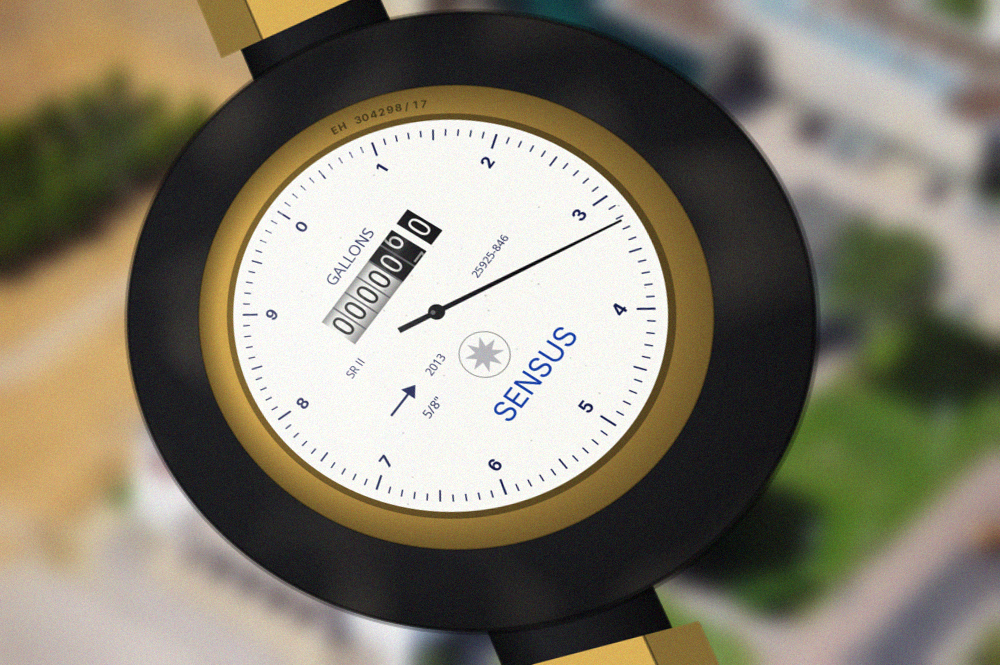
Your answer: 63.2gal
